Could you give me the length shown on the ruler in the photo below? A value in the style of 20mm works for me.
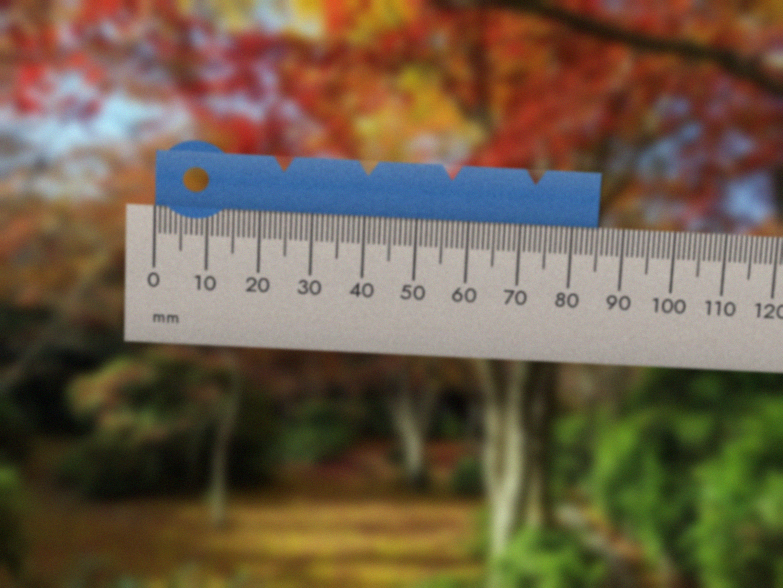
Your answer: 85mm
